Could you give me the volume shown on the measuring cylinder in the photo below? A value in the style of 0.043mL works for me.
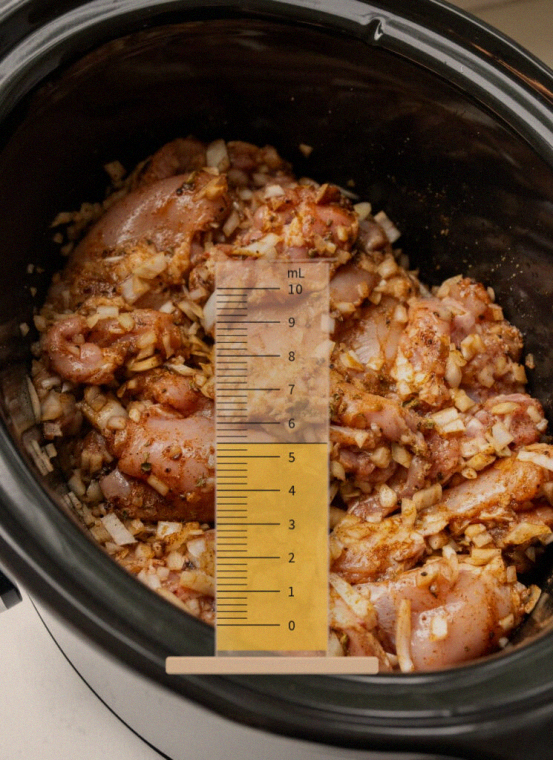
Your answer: 5.4mL
